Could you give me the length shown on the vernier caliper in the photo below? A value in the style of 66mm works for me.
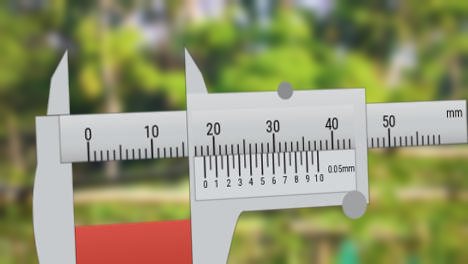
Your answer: 18.4mm
